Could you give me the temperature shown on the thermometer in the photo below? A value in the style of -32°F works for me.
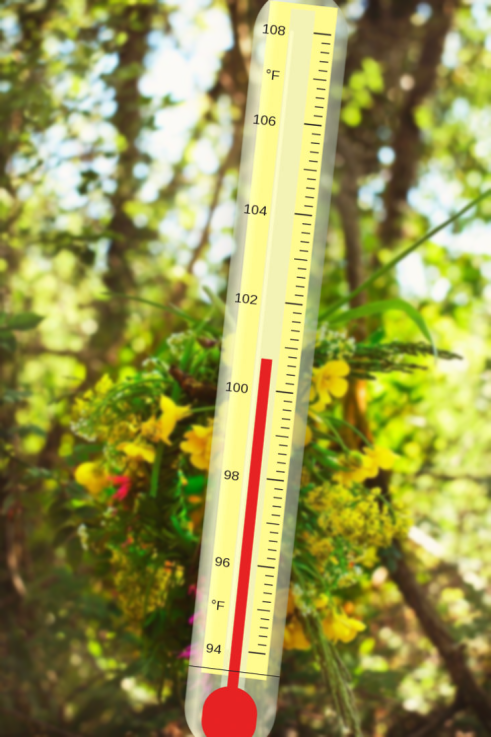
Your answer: 100.7°F
